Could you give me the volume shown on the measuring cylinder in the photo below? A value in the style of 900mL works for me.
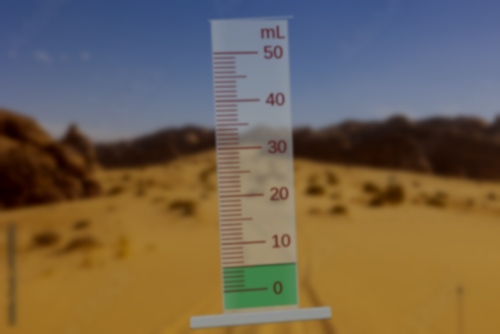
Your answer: 5mL
